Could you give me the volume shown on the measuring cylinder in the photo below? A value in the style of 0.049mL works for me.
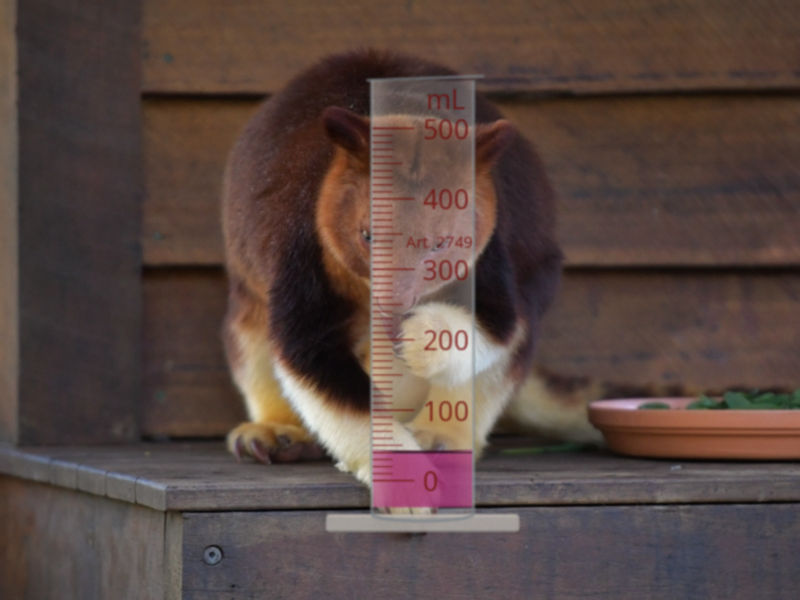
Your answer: 40mL
